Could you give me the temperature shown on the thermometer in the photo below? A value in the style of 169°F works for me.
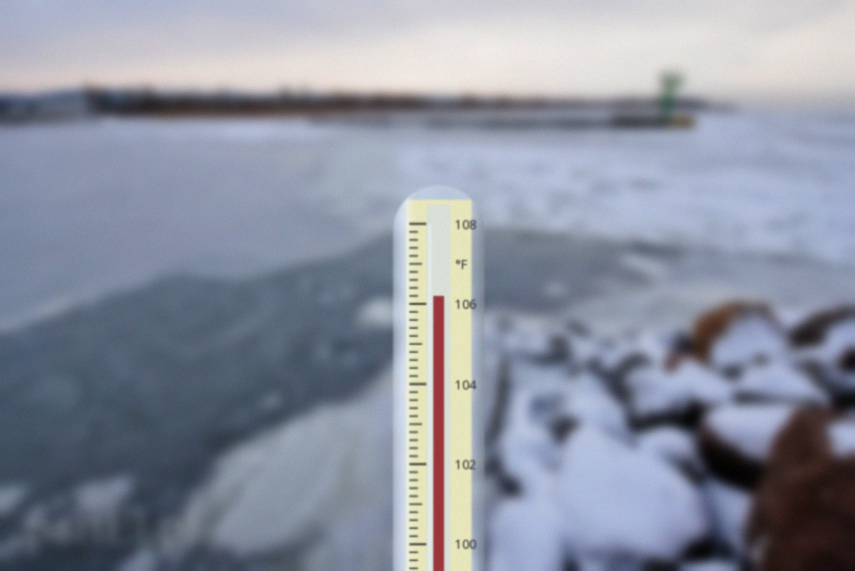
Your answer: 106.2°F
